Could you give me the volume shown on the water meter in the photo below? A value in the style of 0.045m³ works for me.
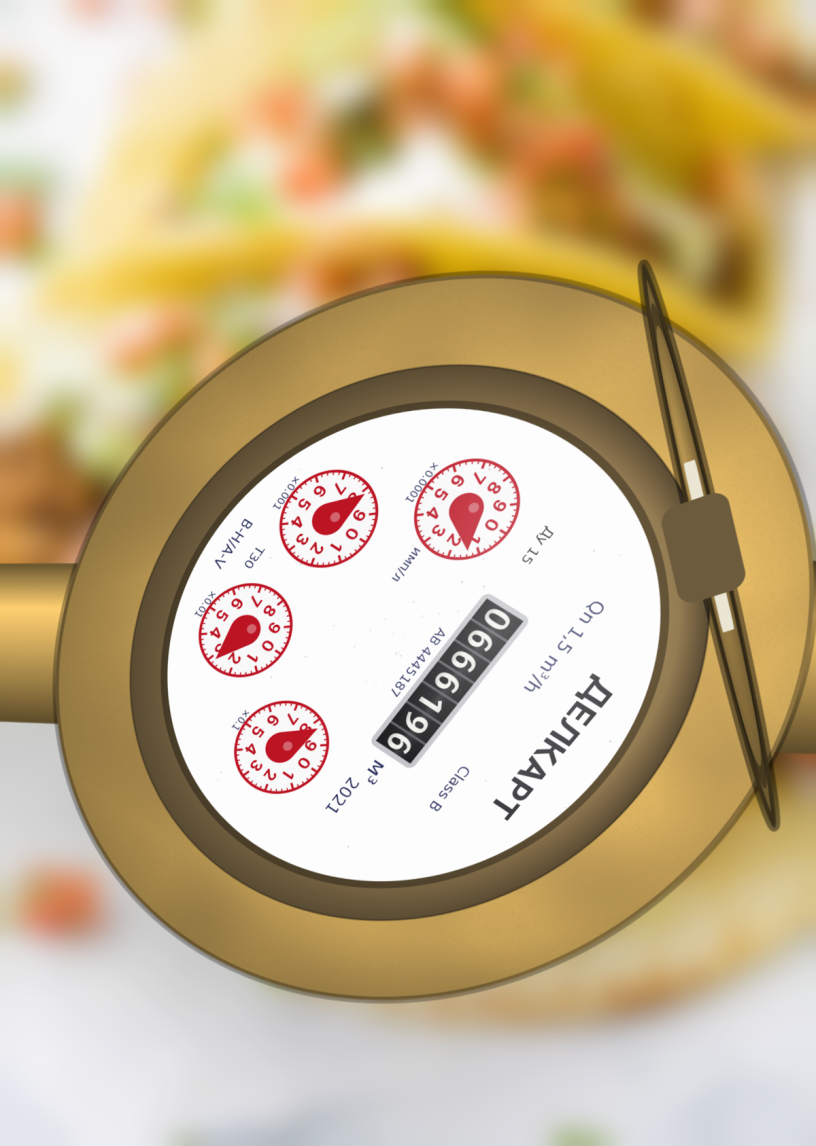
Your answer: 666196.8281m³
